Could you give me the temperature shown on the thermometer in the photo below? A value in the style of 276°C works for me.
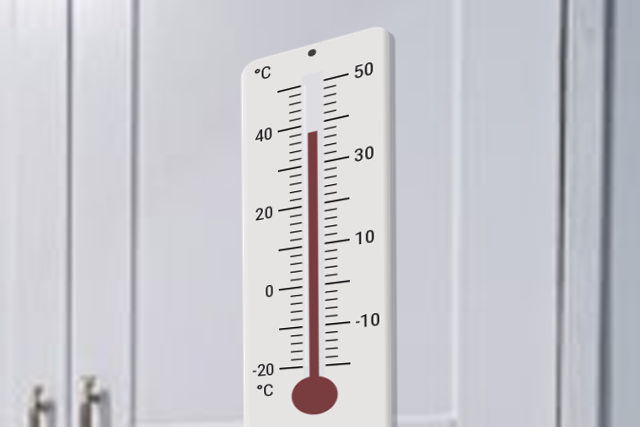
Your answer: 38°C
